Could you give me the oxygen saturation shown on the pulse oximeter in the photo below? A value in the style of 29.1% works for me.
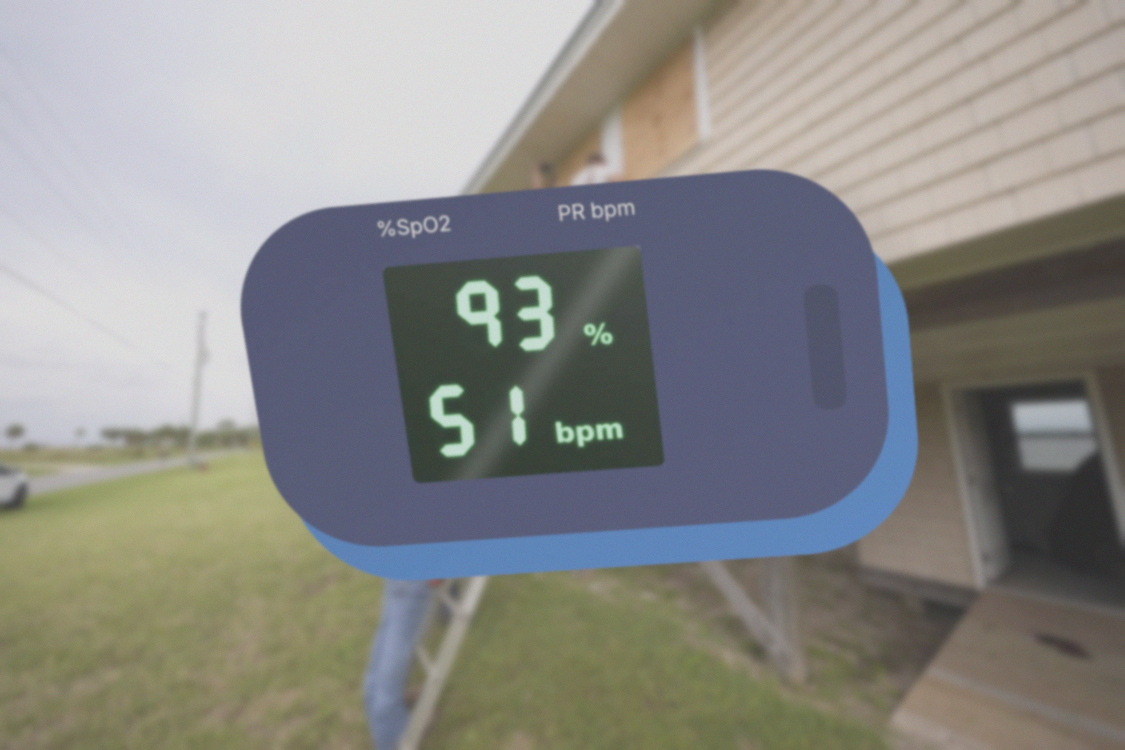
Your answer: 93%
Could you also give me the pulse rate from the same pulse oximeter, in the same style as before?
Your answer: 51bpm
